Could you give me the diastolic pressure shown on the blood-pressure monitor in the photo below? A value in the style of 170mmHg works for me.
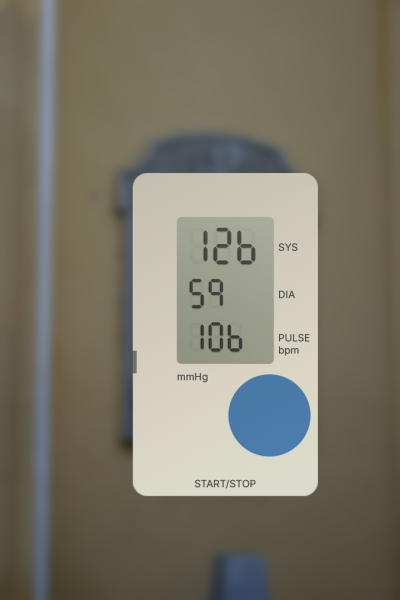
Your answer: 59mmHg
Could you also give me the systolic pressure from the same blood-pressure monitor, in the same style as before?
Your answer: 126mmHg
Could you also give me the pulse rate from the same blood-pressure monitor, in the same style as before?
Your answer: 106bpm
